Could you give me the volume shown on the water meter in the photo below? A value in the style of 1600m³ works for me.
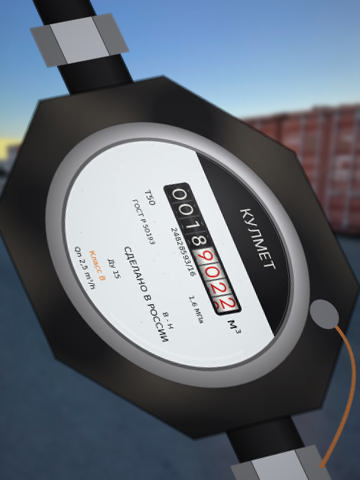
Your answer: 18.9022m³
